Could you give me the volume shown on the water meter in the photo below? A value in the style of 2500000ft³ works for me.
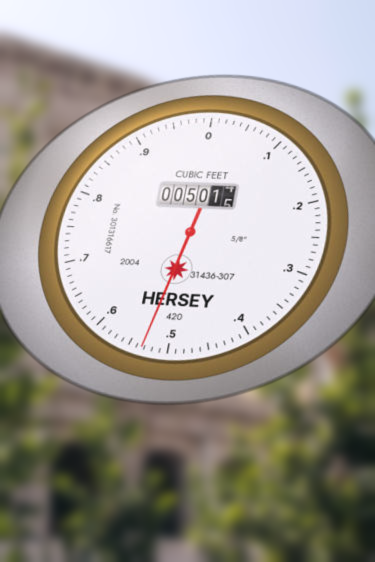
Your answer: 5014.53ft³
